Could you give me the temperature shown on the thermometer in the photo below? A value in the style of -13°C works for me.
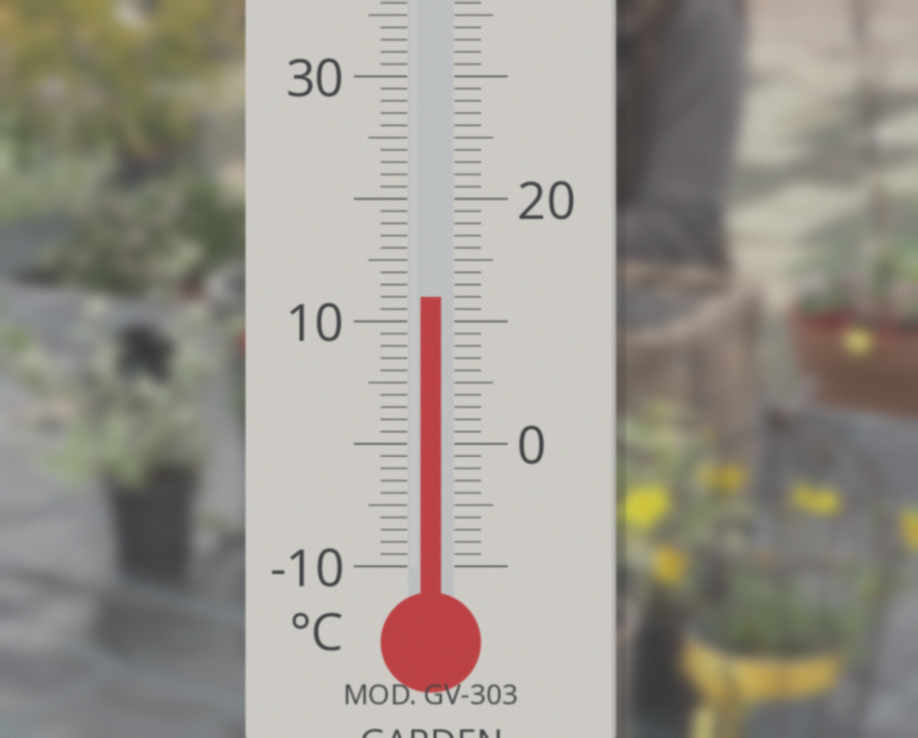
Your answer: 12°C
